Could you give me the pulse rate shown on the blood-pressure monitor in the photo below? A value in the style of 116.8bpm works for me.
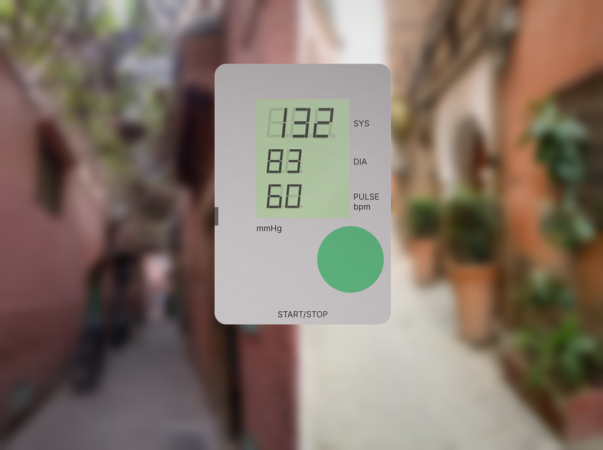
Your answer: 60bpm
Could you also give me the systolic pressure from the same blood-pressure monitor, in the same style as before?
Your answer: 132mmHg
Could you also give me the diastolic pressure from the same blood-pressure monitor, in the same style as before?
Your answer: 83mmHg
